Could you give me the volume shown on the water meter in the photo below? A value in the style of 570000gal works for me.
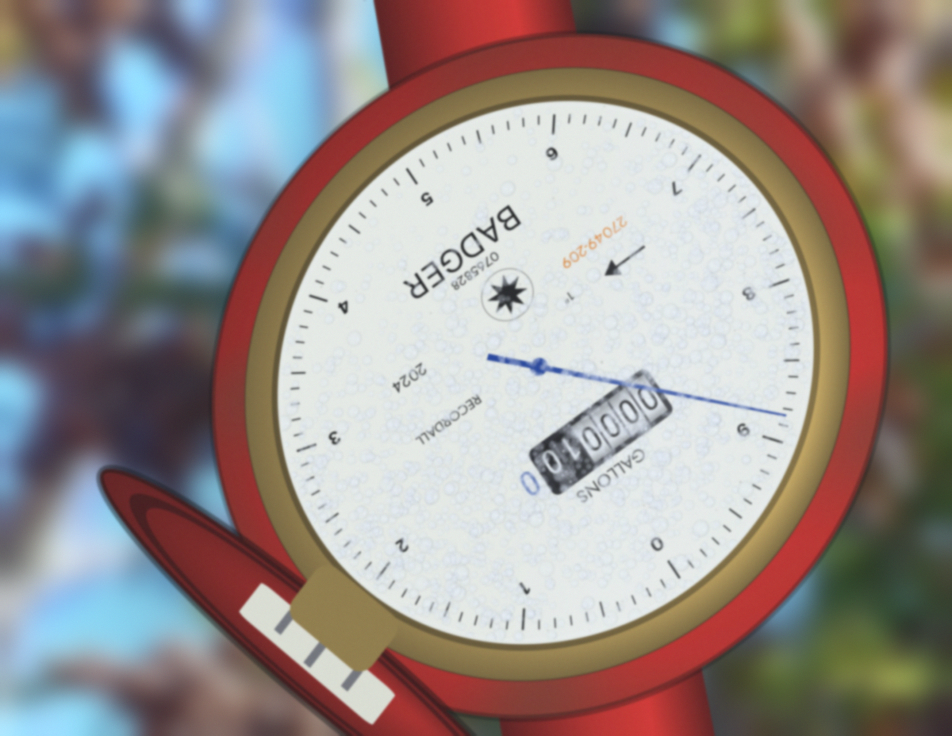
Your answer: 98.8gal
